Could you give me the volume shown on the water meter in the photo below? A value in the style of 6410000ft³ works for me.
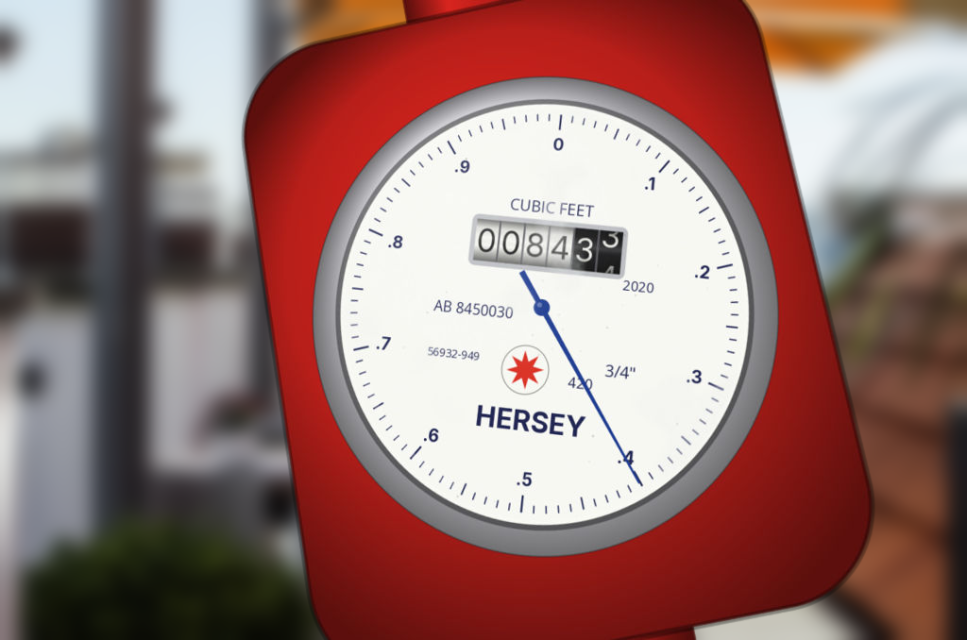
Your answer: 8433.40ft³
